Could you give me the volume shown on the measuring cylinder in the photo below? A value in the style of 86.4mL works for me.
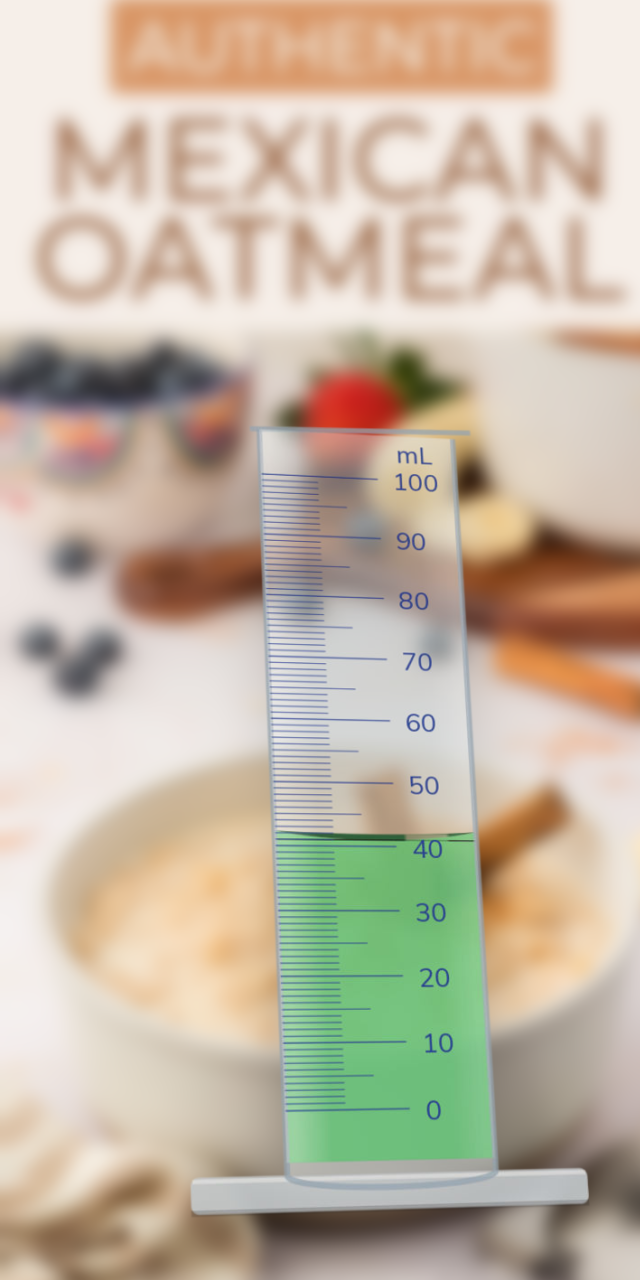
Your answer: 41mL
